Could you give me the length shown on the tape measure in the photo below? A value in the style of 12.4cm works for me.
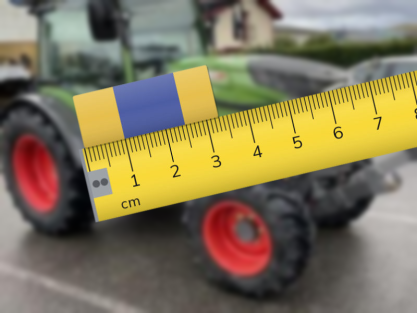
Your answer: 3.3cm
